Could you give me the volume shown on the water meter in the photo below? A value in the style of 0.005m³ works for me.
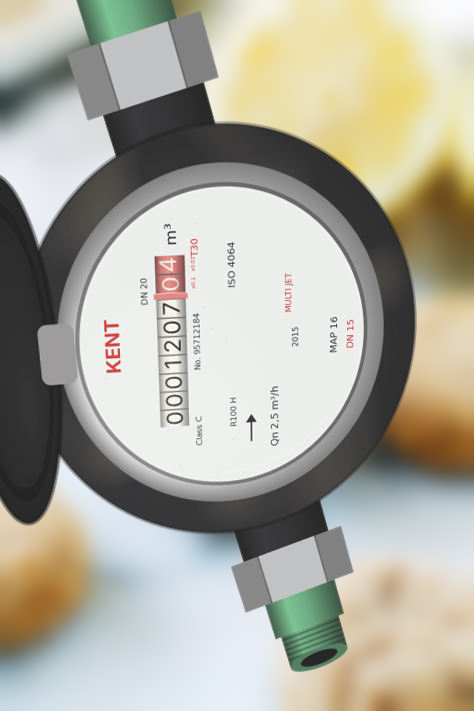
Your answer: 1207.04m³
